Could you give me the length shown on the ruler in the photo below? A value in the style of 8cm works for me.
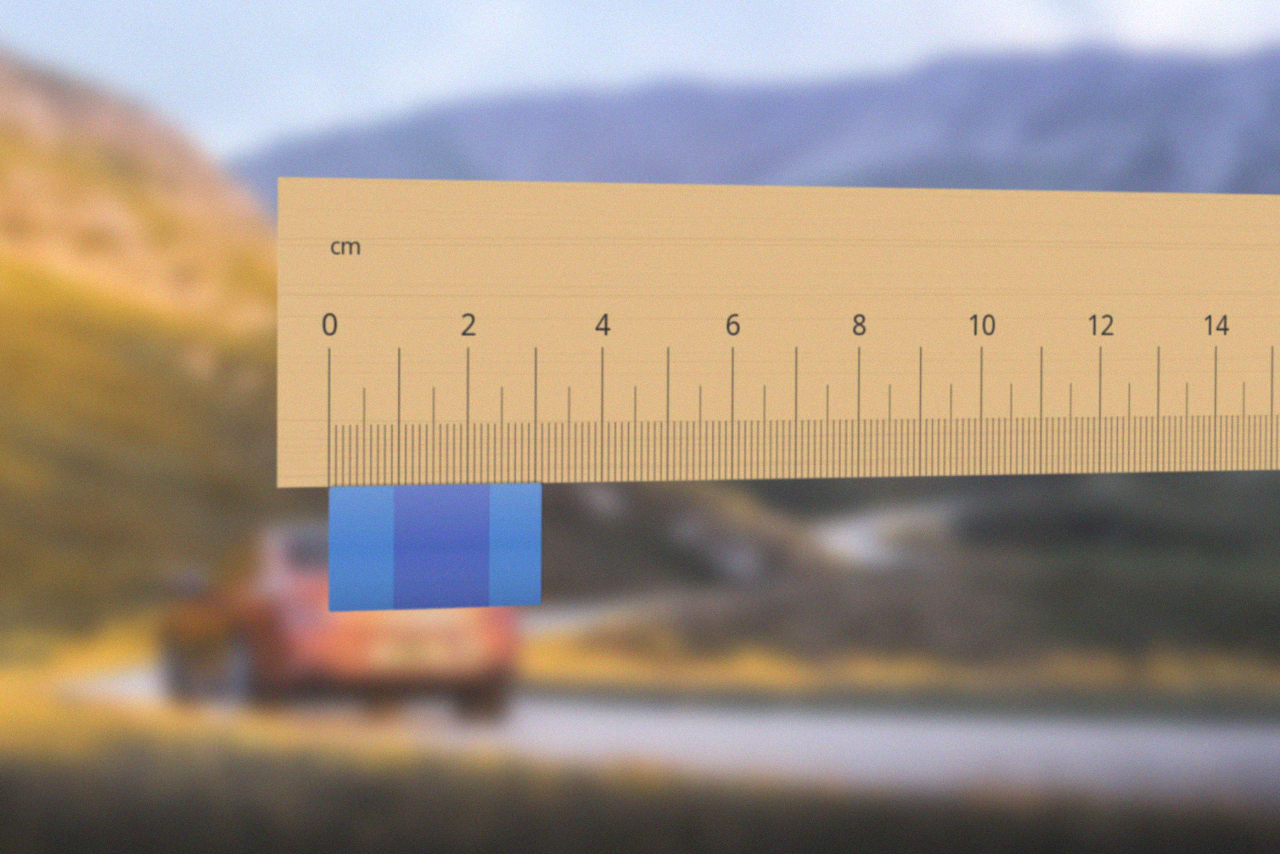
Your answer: 3.1cm
